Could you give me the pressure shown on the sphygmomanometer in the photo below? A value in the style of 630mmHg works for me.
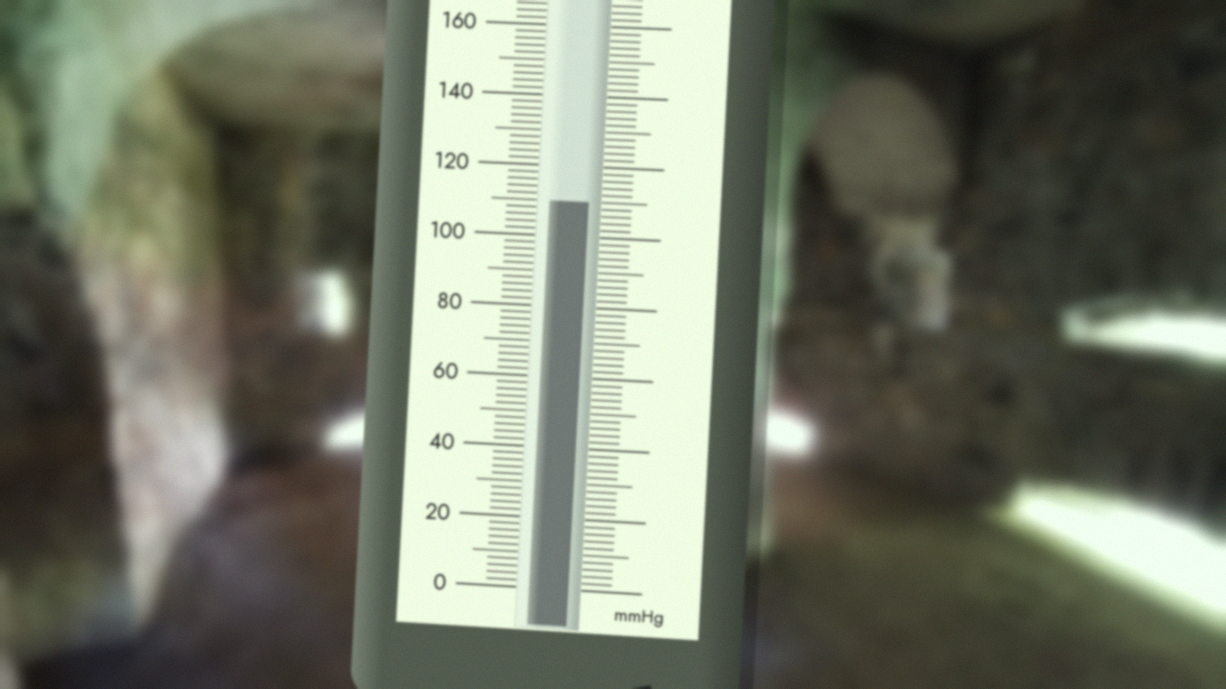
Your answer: 110mmHg
